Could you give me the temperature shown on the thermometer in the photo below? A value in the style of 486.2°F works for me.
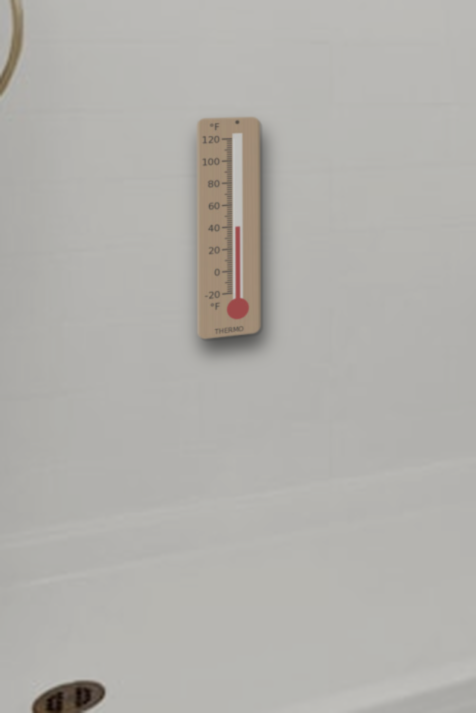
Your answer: 40°F
